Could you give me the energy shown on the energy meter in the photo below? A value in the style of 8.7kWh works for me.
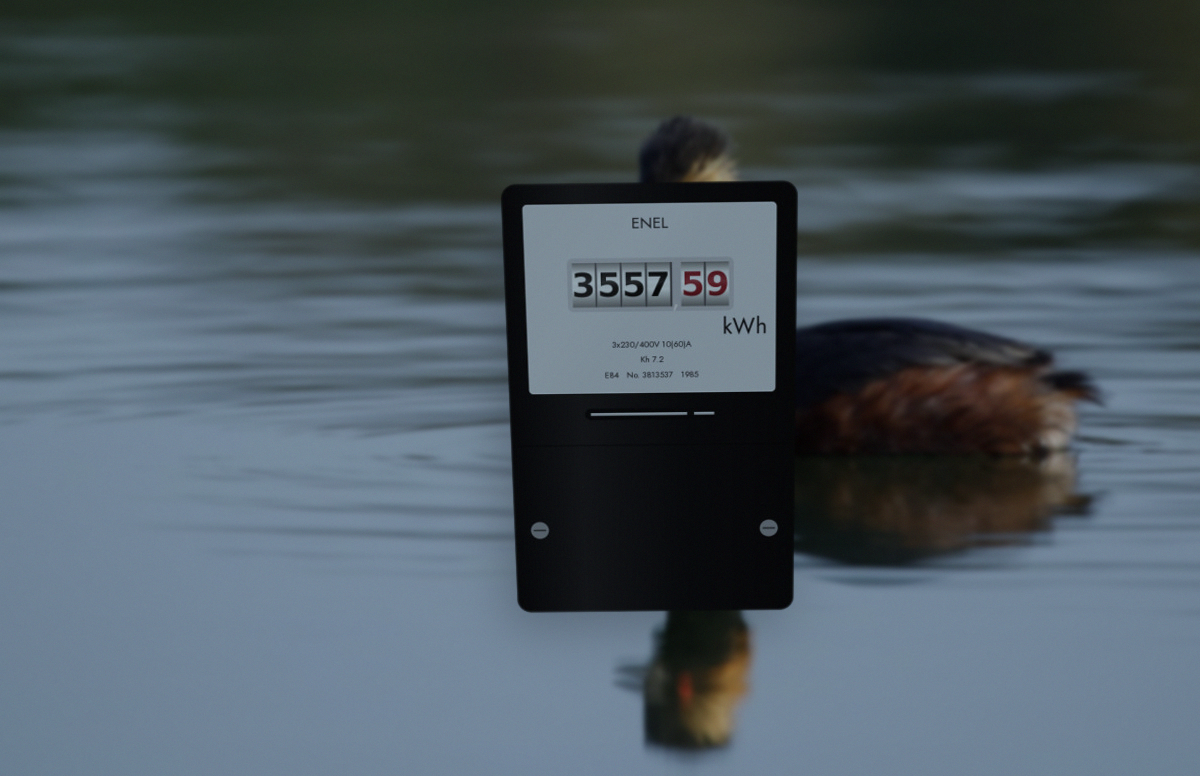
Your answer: 3557.59kWh
